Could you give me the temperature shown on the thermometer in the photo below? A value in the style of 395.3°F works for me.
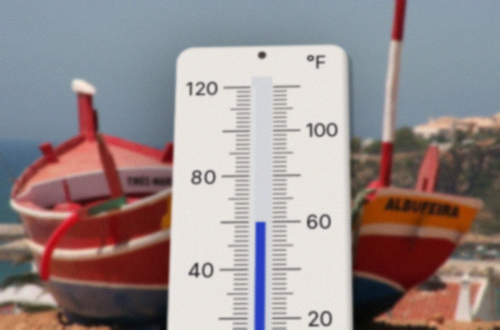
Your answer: 60°F
